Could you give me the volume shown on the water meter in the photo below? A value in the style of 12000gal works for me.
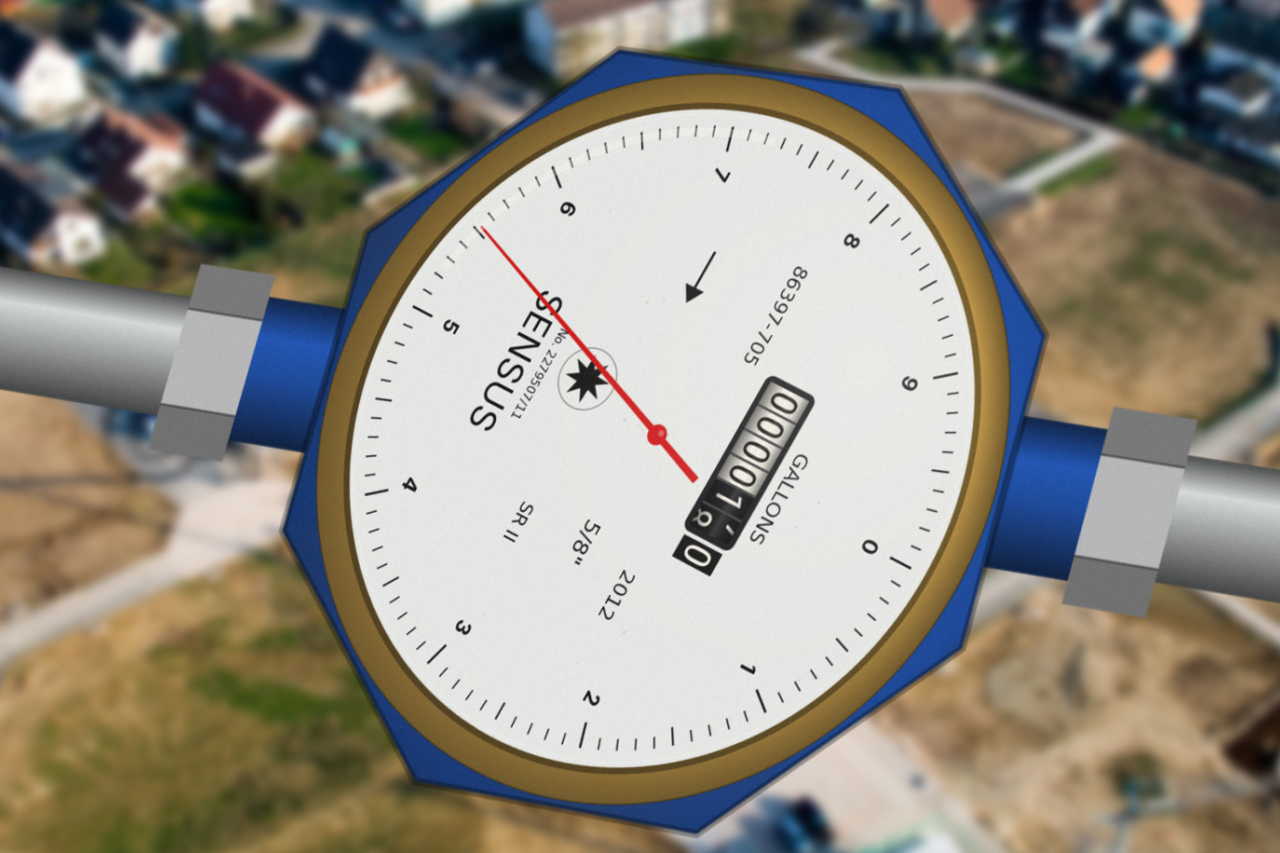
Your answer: 175.5gal
